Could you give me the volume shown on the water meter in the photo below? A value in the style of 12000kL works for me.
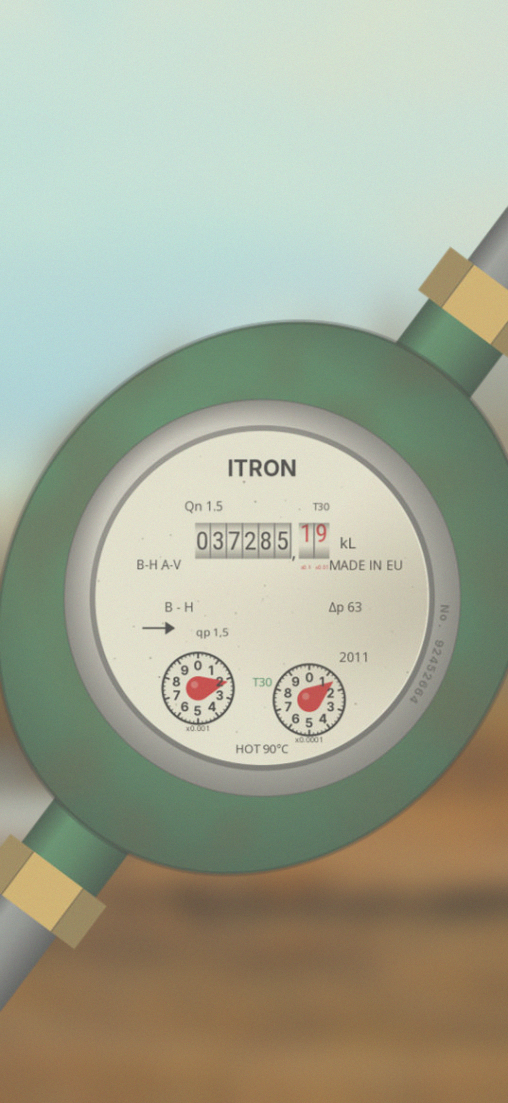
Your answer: 37285.1921kL
